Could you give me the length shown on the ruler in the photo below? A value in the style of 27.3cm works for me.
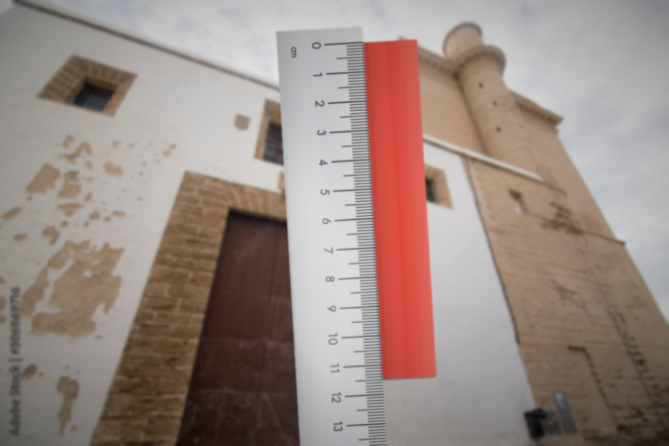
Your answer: 11.5cm
